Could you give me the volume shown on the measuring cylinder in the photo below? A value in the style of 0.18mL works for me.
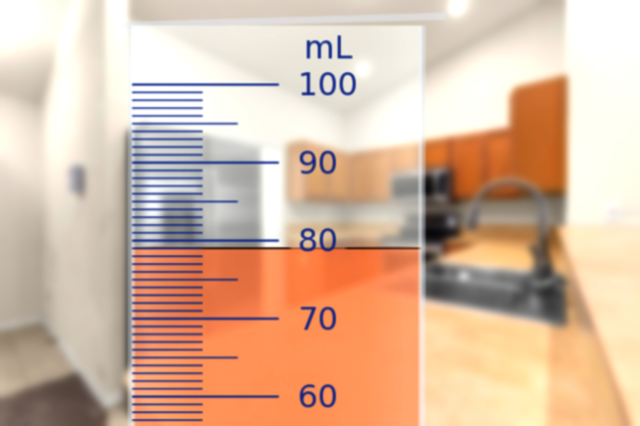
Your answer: 79mL
